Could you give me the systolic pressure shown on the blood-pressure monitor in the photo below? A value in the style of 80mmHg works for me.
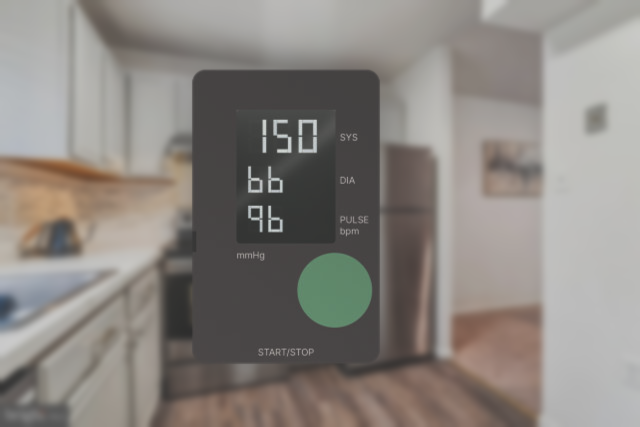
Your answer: 150mmHg
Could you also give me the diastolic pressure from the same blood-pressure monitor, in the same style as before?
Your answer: 66mmHg
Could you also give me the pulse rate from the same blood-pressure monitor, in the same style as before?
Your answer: 96bpm
